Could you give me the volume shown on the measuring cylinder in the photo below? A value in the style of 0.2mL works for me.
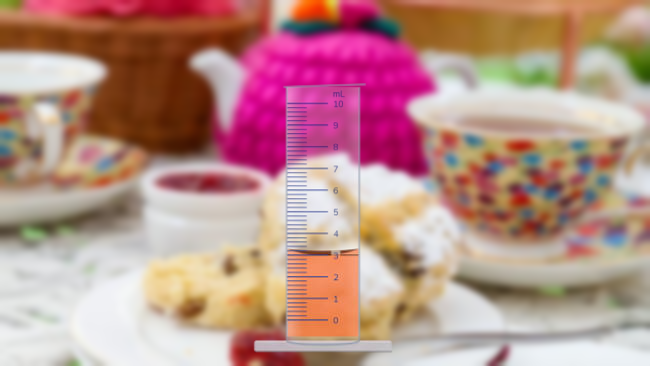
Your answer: 3mL
